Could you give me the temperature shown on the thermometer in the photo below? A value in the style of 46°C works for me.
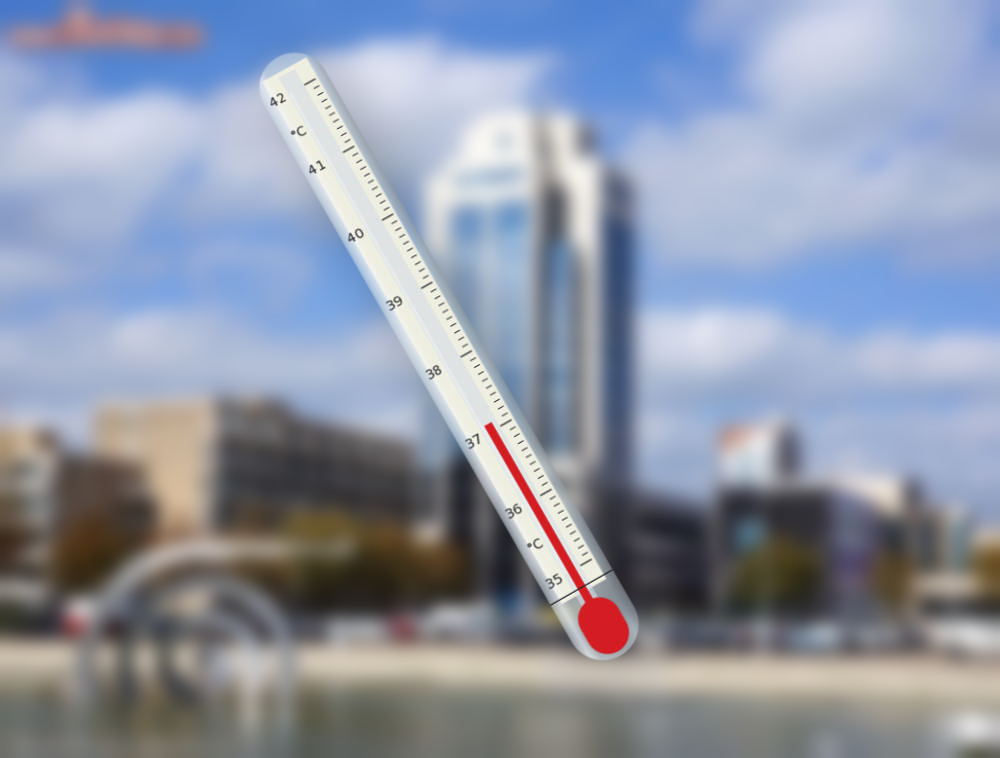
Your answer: 37.1°C
